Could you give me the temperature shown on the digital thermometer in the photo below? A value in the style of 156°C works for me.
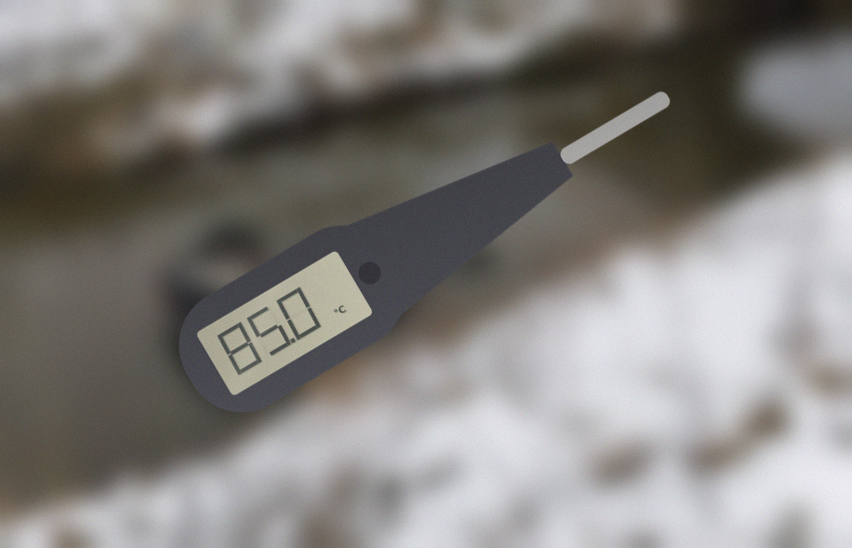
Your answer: 85.0°C
